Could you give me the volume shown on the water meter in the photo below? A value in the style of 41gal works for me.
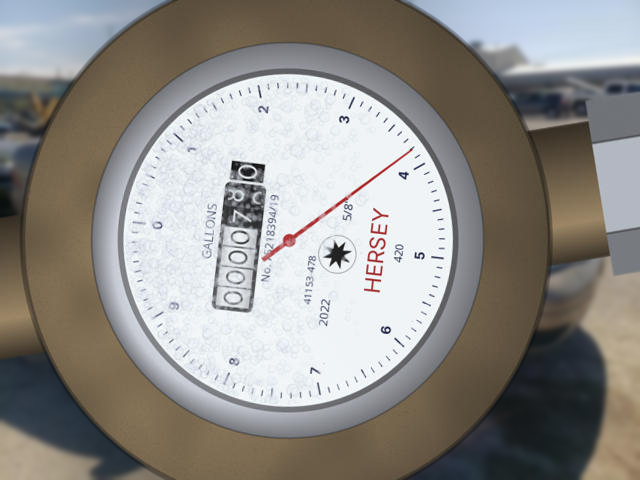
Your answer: 783.8gal
